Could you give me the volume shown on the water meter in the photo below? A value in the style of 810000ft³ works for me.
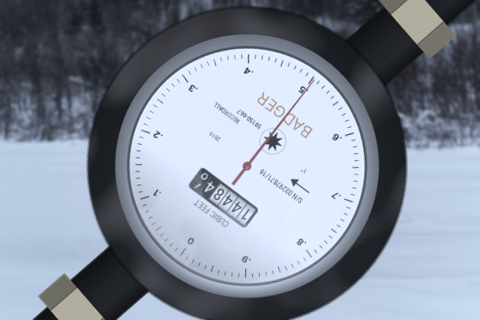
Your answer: 144847.50ft³
